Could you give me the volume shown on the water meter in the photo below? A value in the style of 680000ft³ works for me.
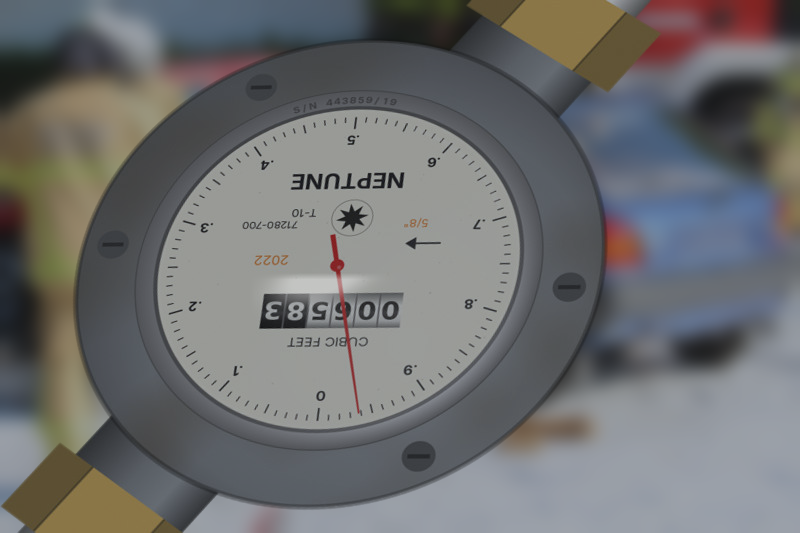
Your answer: 6582.96ft³
